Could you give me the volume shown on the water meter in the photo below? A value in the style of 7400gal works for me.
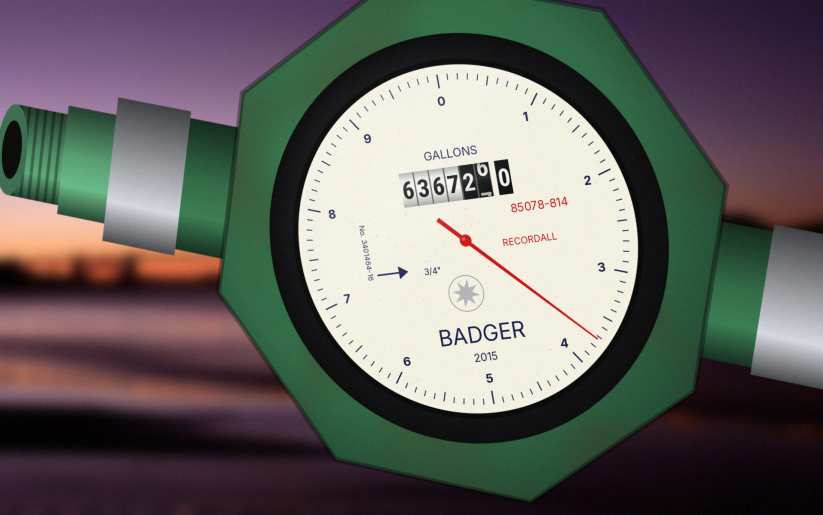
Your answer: 6367263.7gal
